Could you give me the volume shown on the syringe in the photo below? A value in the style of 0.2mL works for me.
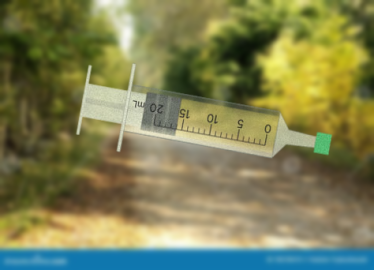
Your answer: 16mL
